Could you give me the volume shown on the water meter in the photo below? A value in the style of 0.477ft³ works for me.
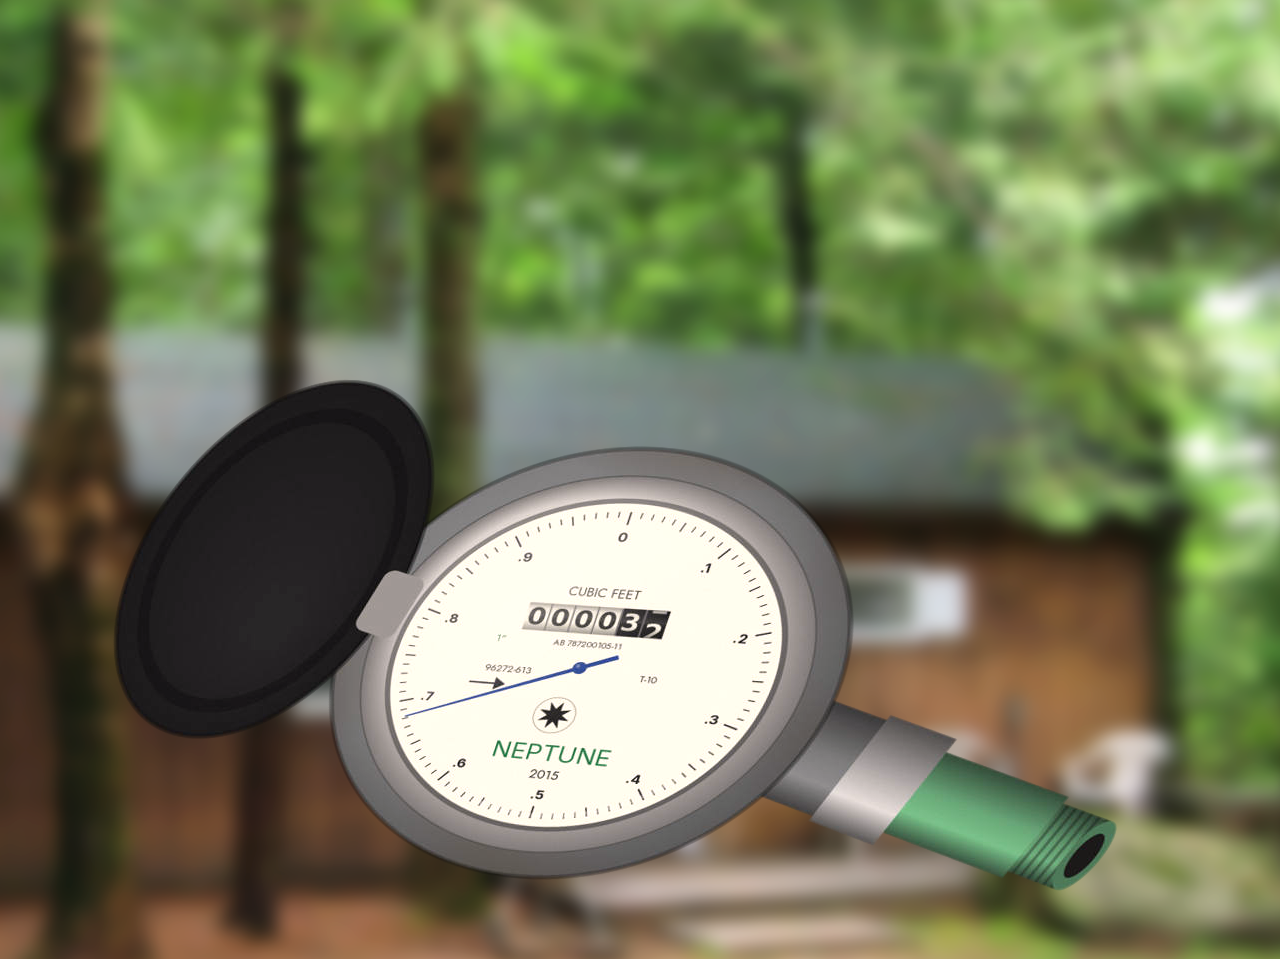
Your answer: 31.68ft³
